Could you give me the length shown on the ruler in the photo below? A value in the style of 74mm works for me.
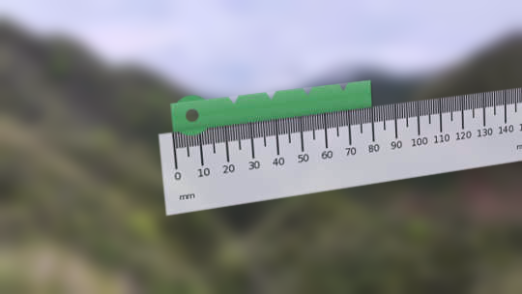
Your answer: 80mm
